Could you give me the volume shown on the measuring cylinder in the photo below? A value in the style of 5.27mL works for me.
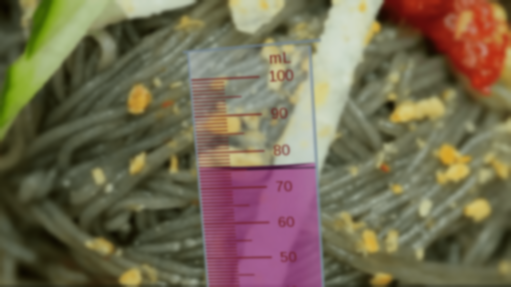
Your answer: 75mL
